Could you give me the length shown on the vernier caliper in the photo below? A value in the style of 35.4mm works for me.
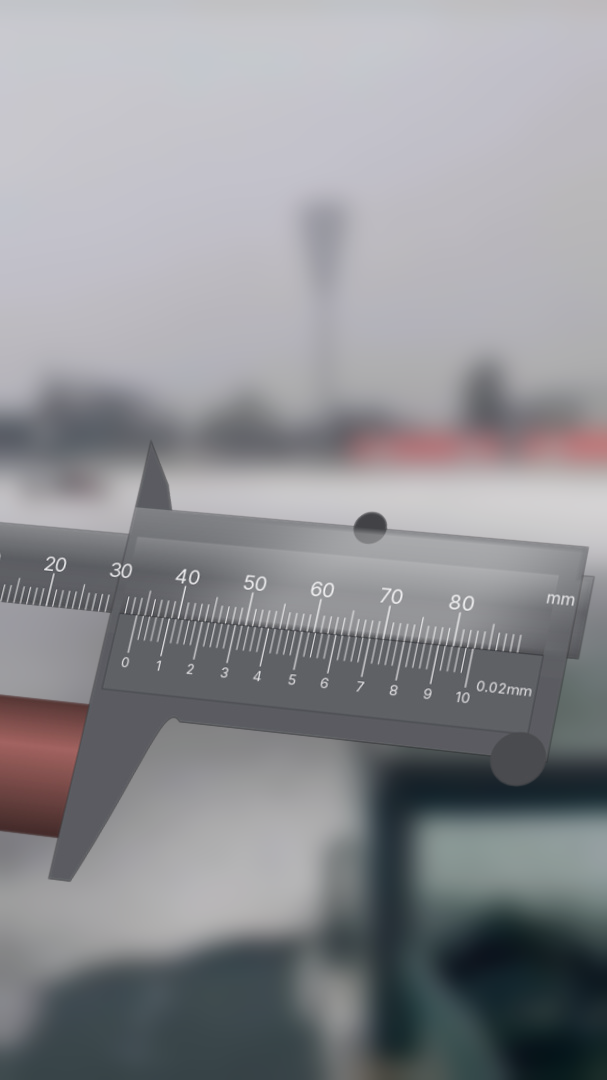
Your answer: 33.8mm
